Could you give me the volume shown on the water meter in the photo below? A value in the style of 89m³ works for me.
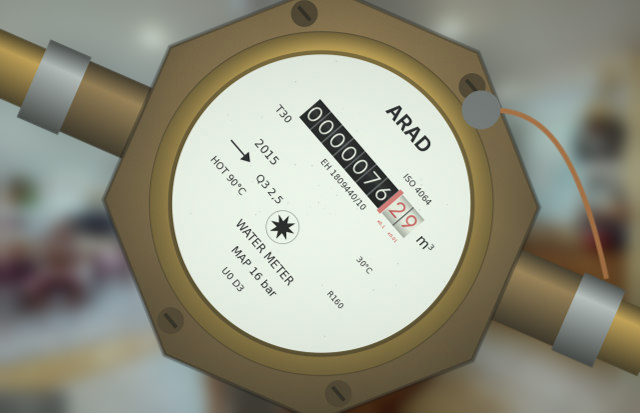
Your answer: 76.29m³
